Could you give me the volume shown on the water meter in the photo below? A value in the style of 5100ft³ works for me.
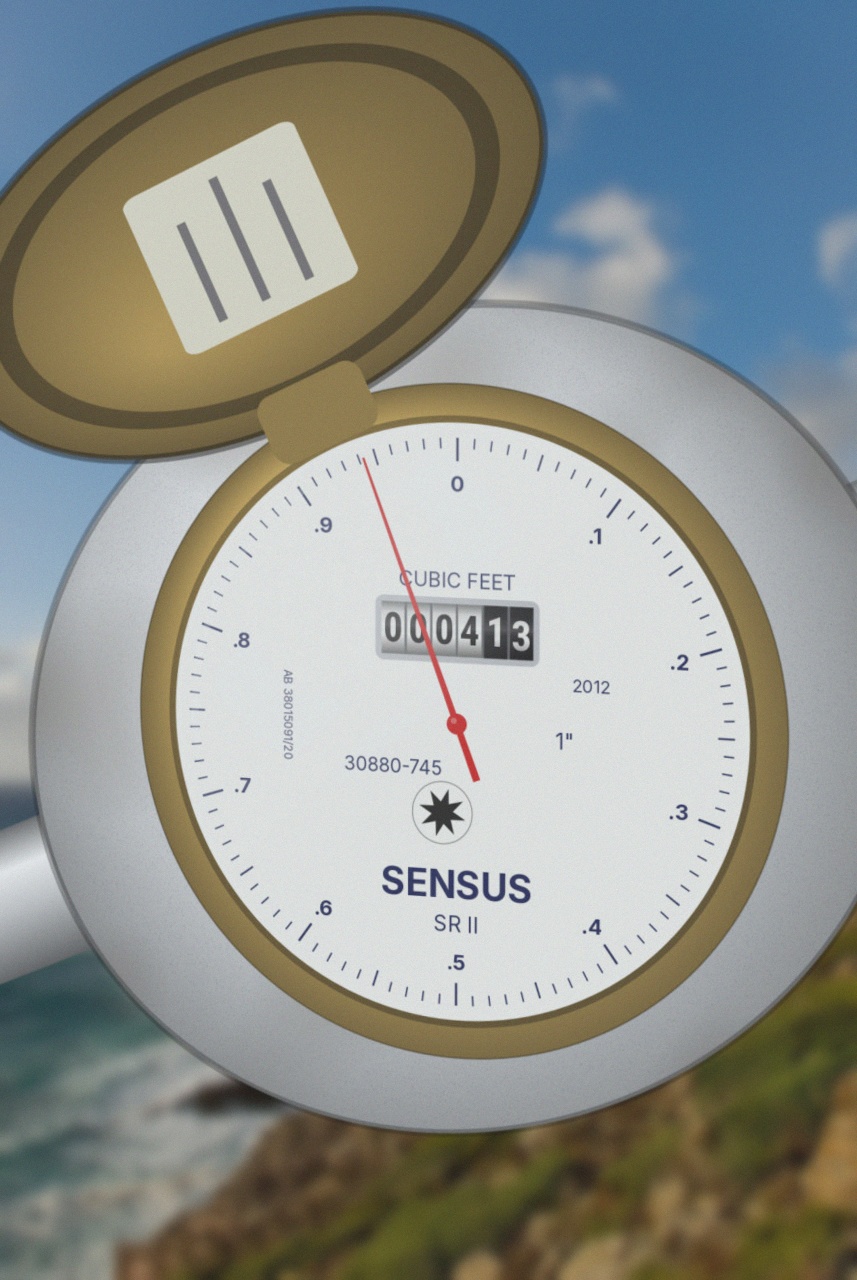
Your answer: 412.94ft³
